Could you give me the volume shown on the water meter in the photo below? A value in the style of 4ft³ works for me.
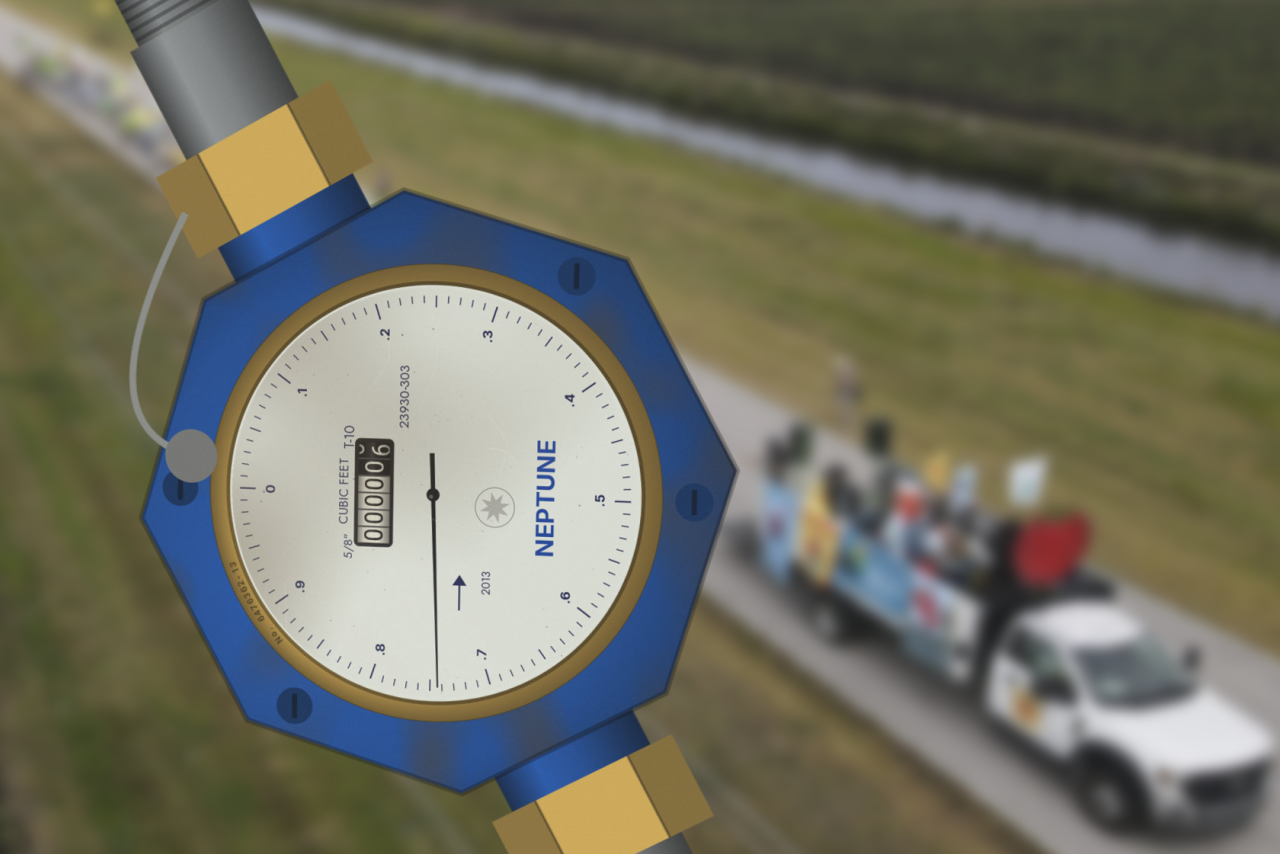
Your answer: 5.74ft³
